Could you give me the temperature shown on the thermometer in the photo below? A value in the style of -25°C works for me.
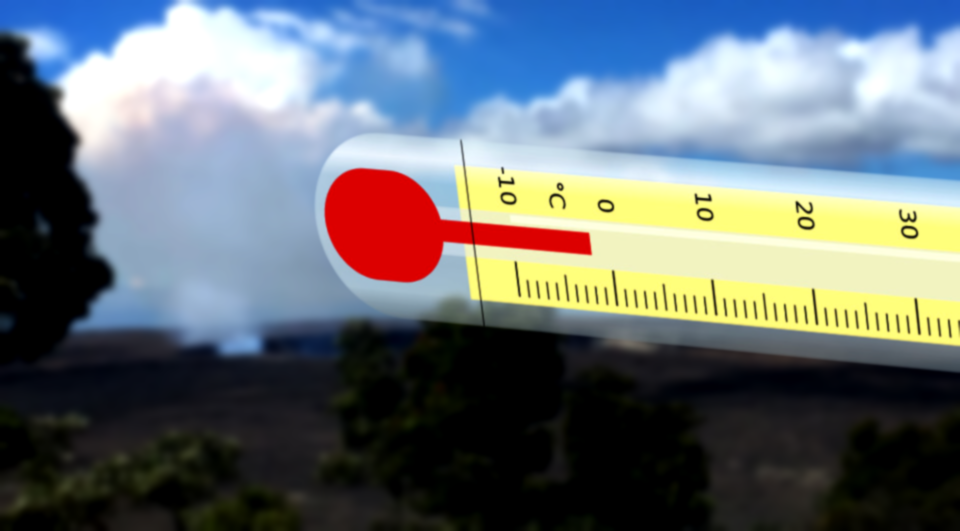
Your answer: -2°C
